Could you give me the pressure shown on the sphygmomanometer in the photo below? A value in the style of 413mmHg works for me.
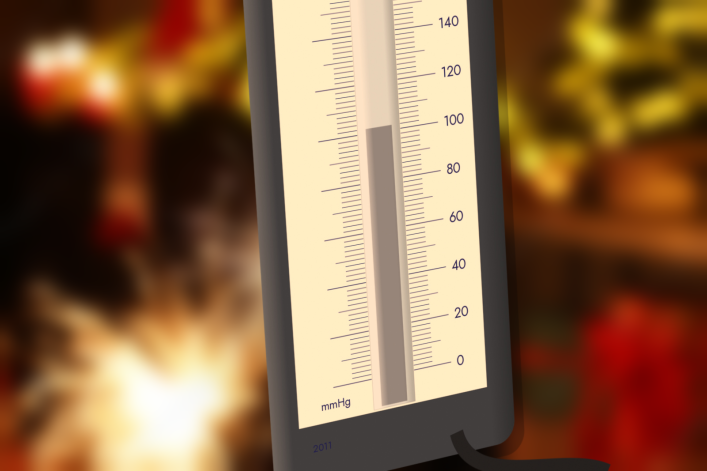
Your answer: 102mmHg
